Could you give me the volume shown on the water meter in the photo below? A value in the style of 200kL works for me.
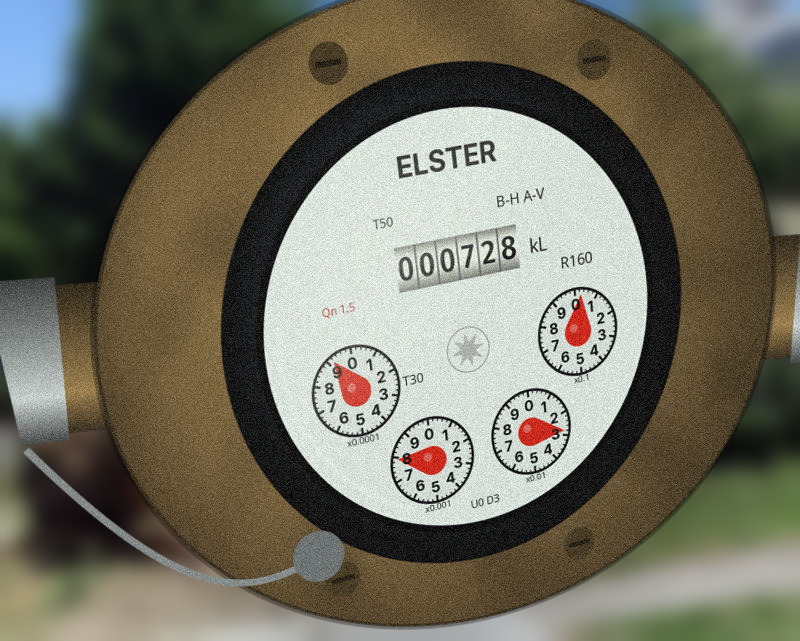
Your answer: 728.0279kL
